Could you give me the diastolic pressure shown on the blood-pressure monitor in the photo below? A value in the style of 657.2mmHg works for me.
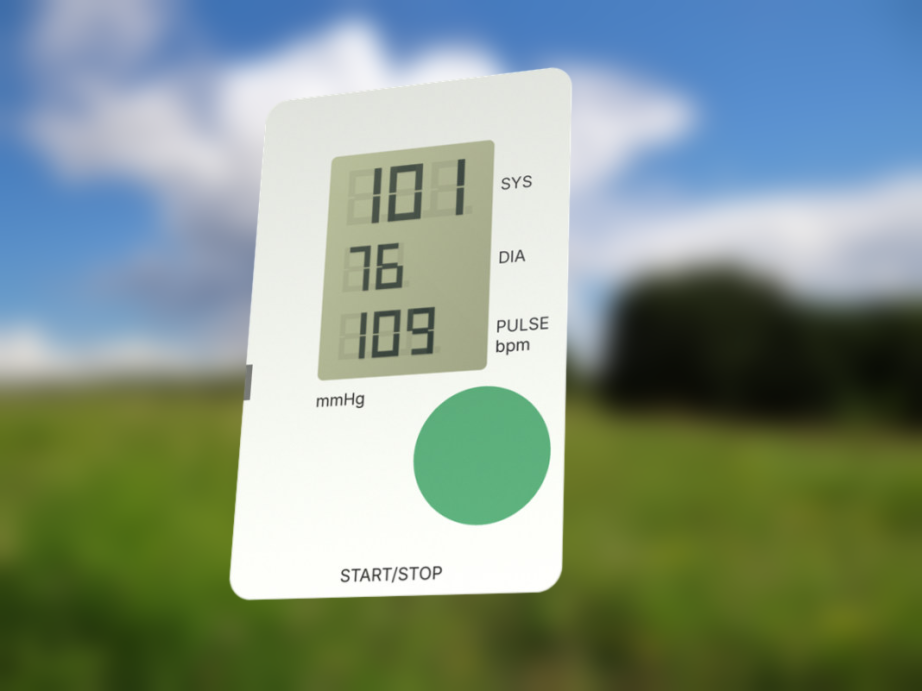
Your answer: 76mmHg
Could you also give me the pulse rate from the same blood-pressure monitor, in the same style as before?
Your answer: 109bpm
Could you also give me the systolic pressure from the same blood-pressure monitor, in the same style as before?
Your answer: 101mmHg
